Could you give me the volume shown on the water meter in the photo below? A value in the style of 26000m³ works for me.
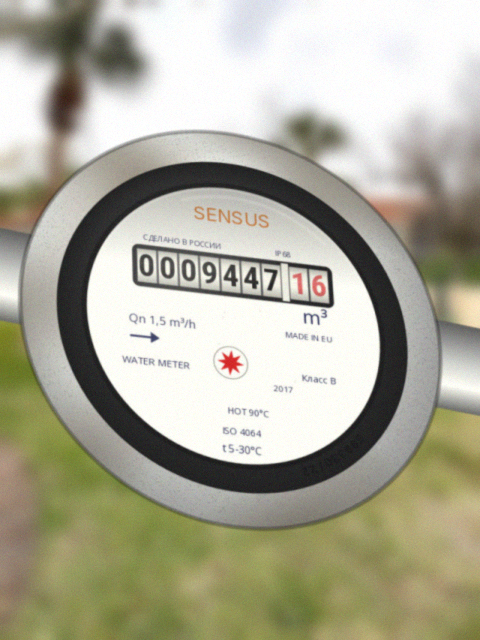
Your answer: 9447.16m³
